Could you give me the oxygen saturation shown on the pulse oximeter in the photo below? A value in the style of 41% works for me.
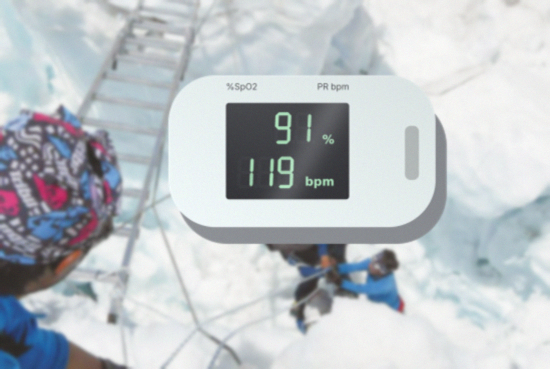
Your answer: 91%
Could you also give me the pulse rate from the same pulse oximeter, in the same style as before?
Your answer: 119bpm
